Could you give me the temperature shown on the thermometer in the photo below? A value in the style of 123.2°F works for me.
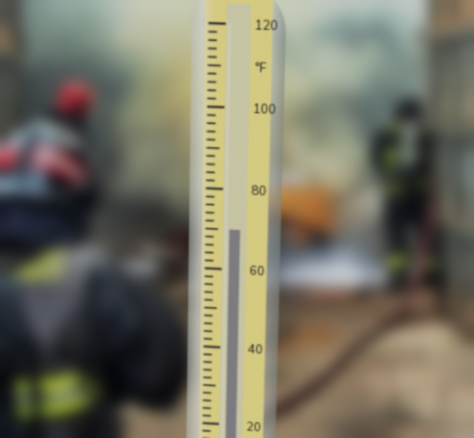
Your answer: 70°F
